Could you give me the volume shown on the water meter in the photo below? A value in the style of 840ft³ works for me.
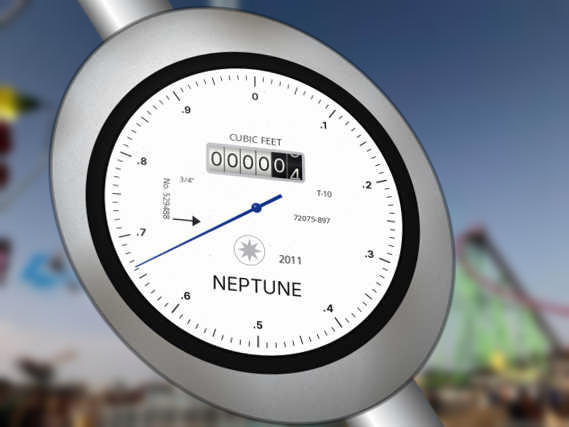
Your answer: 3.66ft³
